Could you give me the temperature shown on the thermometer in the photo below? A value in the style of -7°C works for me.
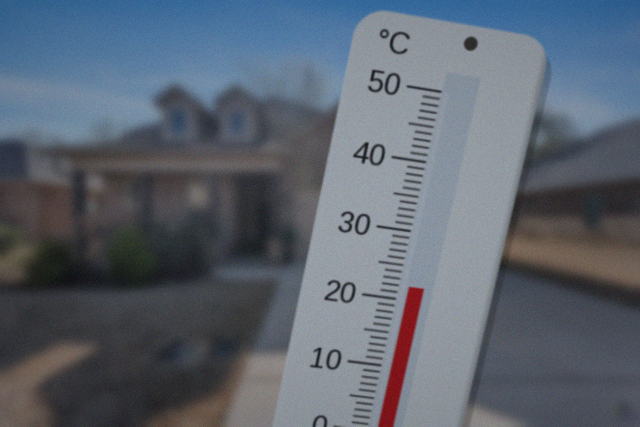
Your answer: 22°C
